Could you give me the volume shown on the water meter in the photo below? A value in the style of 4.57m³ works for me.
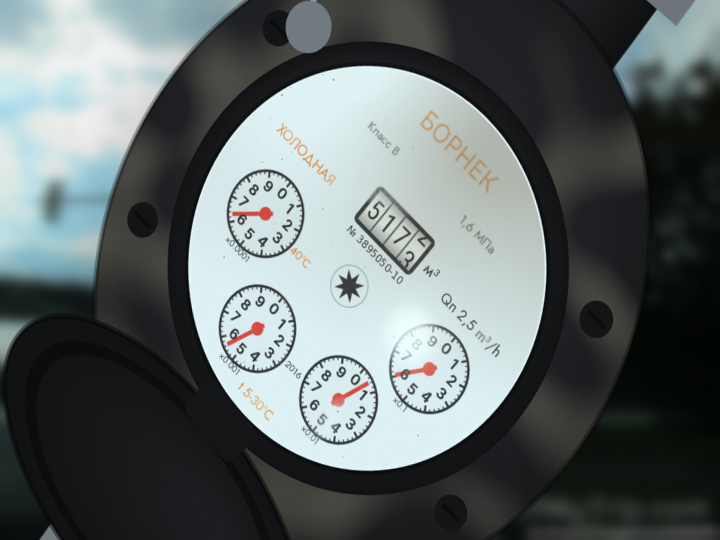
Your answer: 5172.6056m³
